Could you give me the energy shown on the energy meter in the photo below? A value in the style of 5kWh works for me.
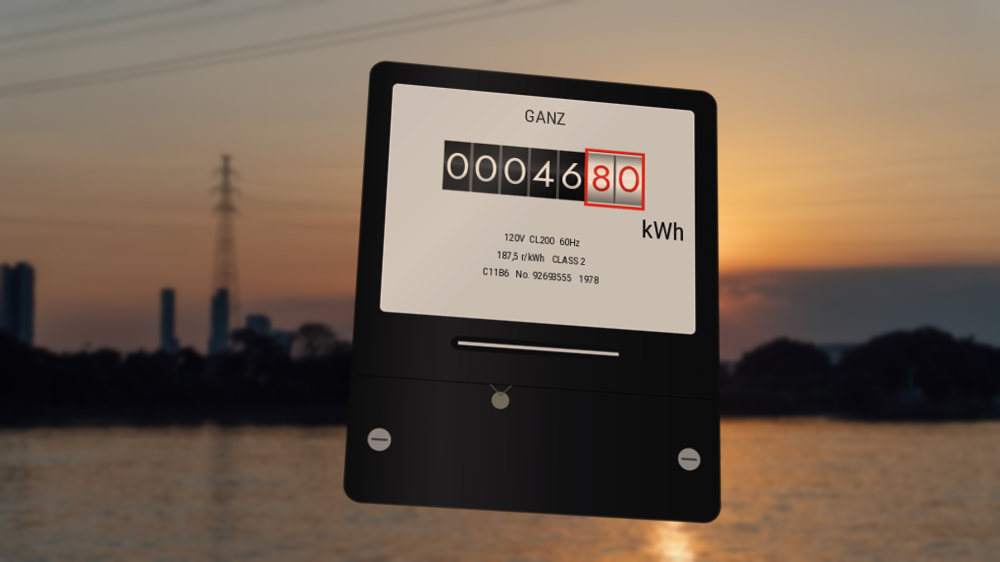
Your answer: 46.80kWh
